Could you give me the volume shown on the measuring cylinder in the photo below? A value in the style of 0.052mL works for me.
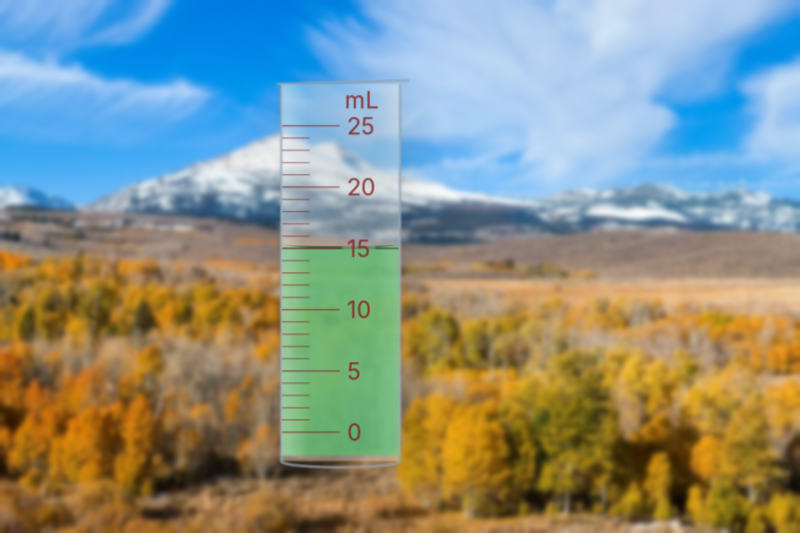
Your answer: 15mL
